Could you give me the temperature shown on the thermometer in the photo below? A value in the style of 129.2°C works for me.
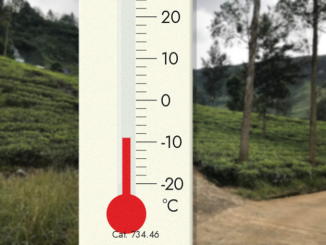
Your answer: -9°C
